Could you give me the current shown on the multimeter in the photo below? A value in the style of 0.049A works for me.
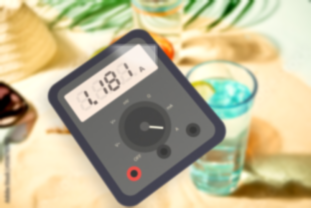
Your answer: 1.181A
